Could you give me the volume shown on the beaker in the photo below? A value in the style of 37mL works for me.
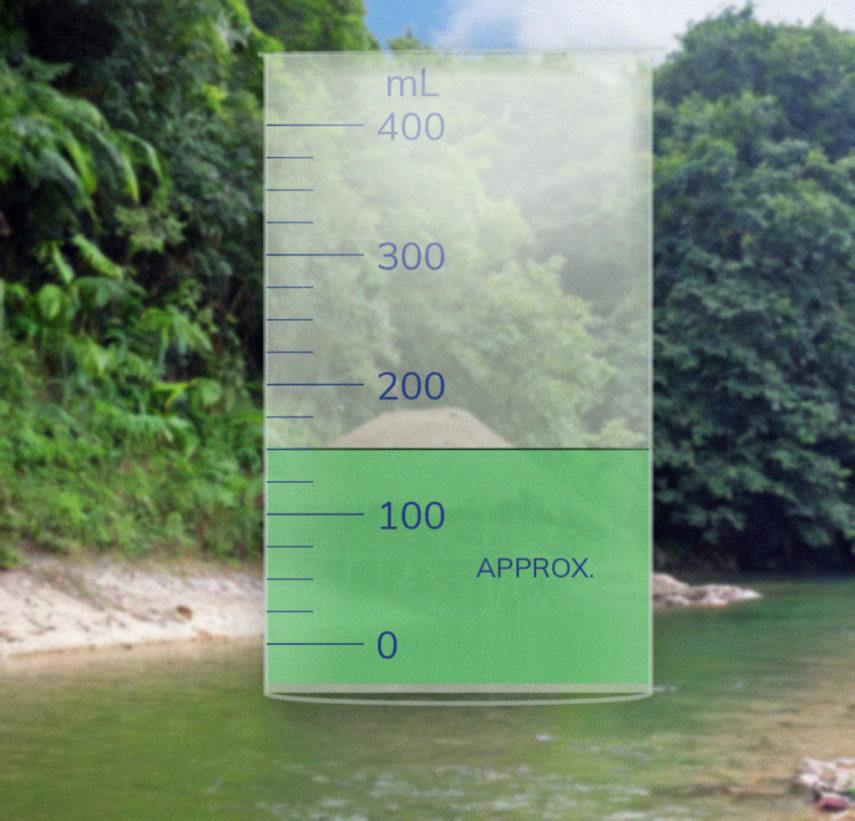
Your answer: 150mL
